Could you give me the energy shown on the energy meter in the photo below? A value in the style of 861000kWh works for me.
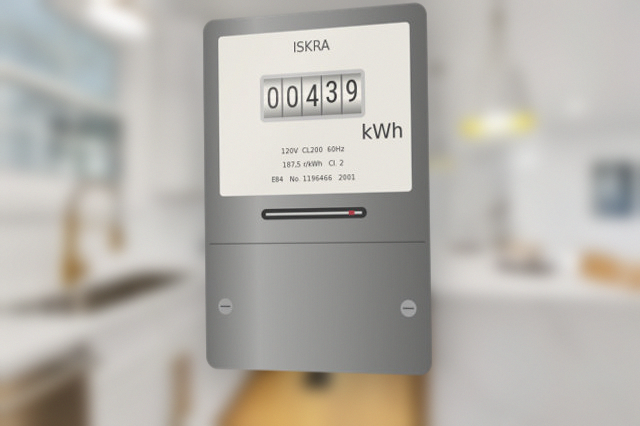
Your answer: 439kWh
